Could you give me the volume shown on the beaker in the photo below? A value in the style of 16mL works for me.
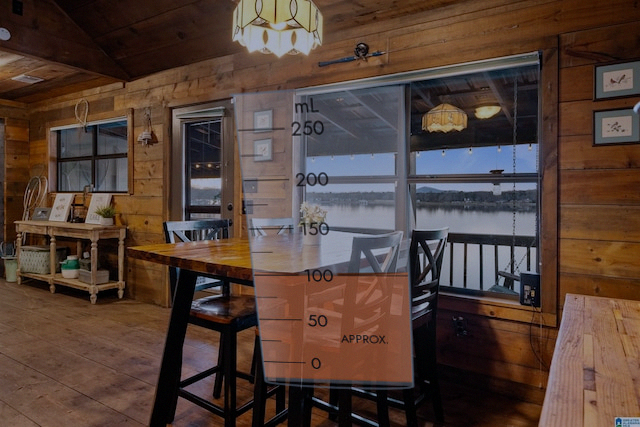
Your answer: 100mL
